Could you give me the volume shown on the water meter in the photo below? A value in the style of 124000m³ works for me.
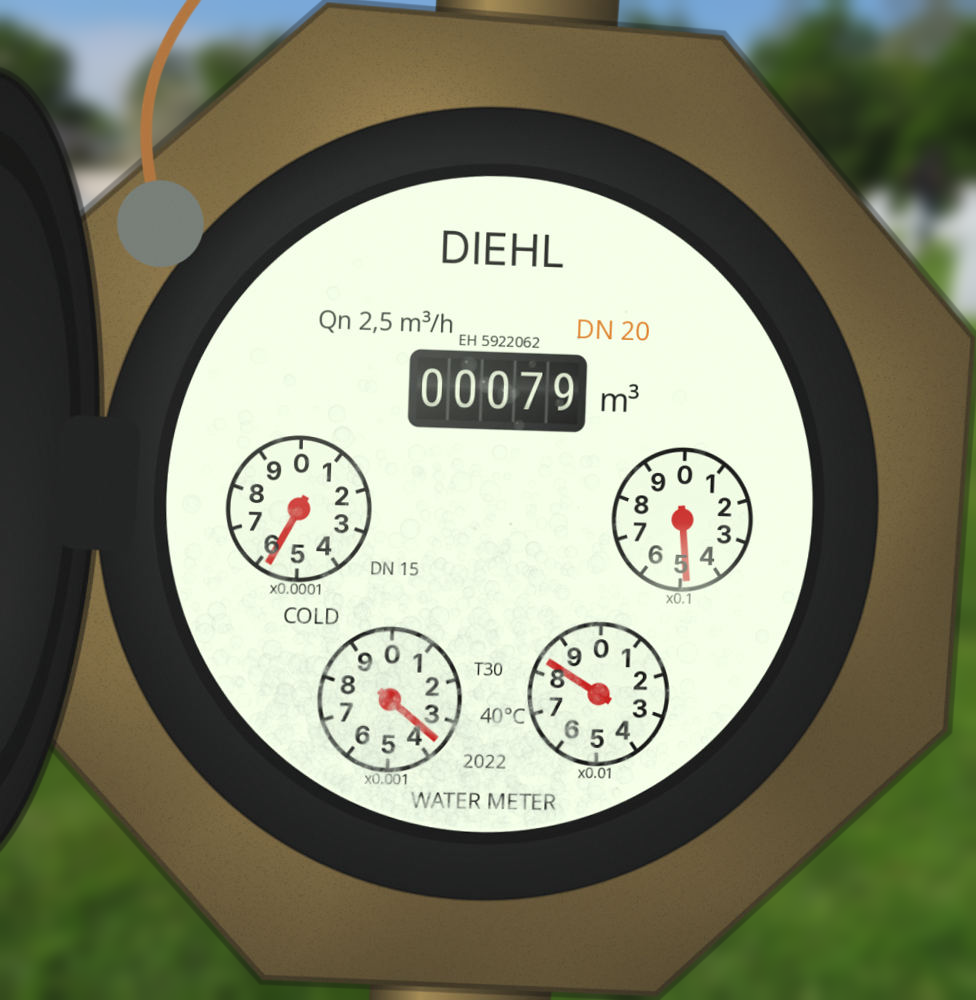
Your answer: 79.4835m³
